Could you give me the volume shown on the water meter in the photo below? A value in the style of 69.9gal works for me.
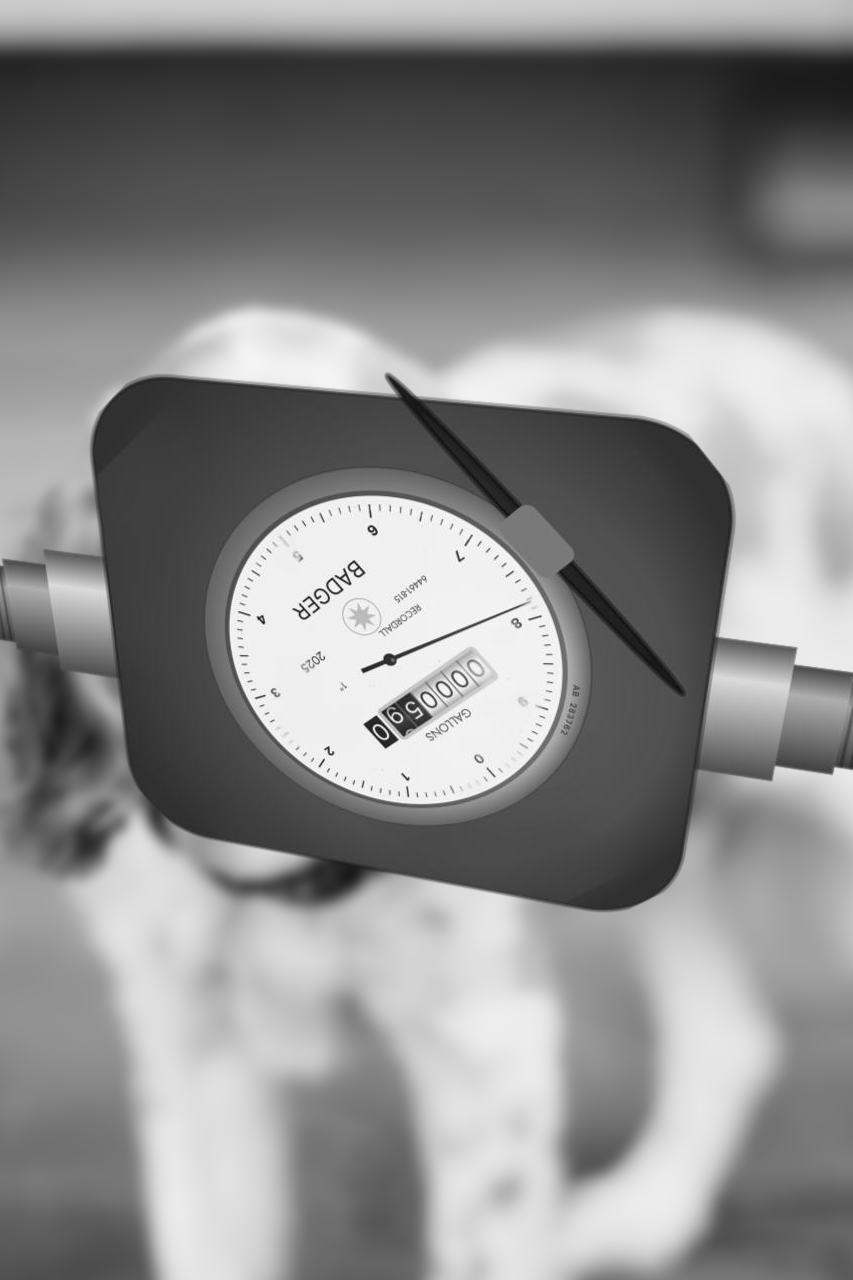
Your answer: 587.8gal
